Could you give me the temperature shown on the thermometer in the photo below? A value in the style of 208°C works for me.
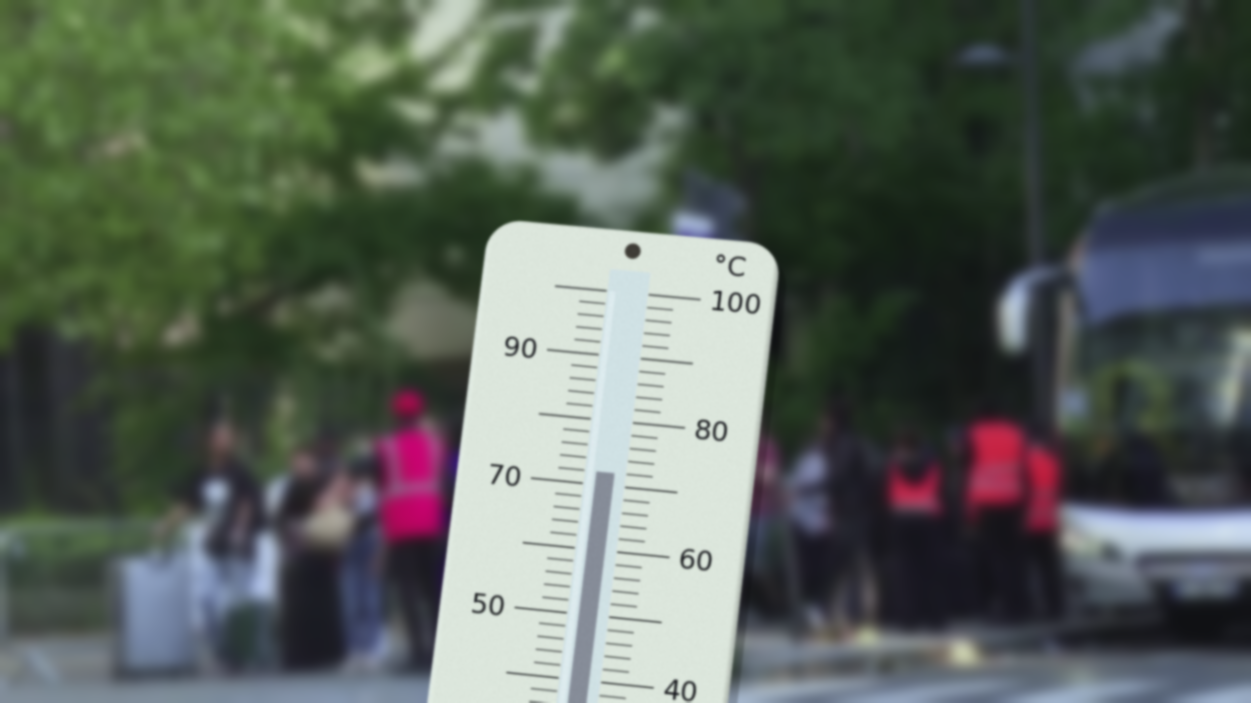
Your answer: 72°C
